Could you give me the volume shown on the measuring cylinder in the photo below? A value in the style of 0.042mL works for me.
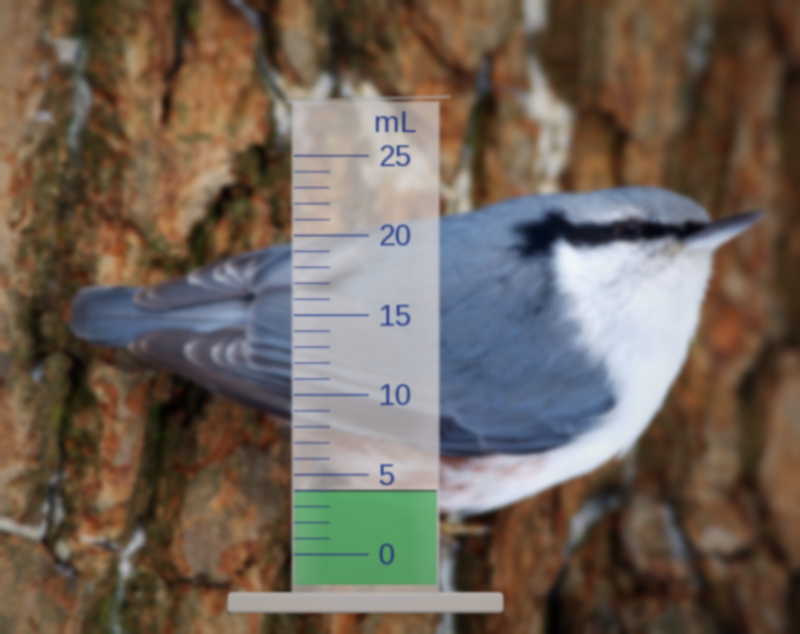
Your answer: 4mL
